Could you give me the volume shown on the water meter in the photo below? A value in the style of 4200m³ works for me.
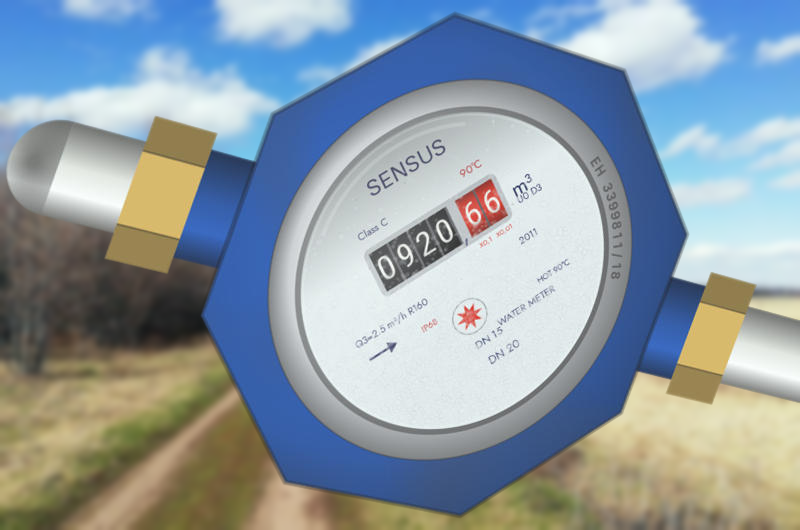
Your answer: 920.66m³
